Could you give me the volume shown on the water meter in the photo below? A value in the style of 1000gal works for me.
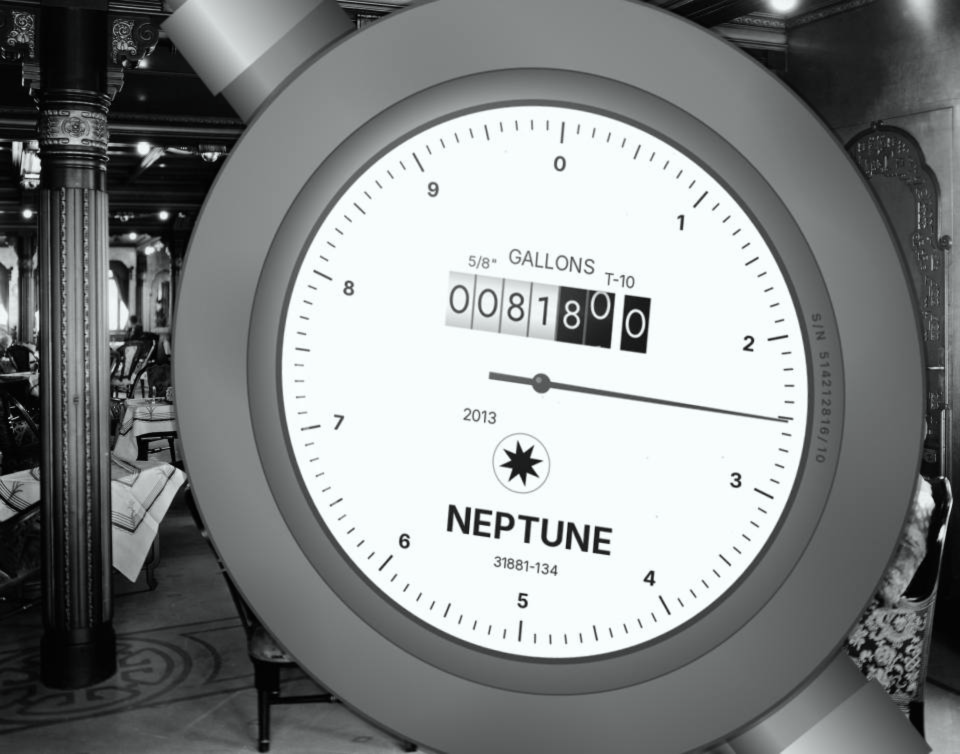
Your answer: 81802.5gal
